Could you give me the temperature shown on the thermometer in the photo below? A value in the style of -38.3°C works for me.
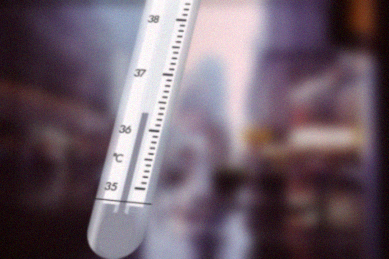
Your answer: 36.3°C
